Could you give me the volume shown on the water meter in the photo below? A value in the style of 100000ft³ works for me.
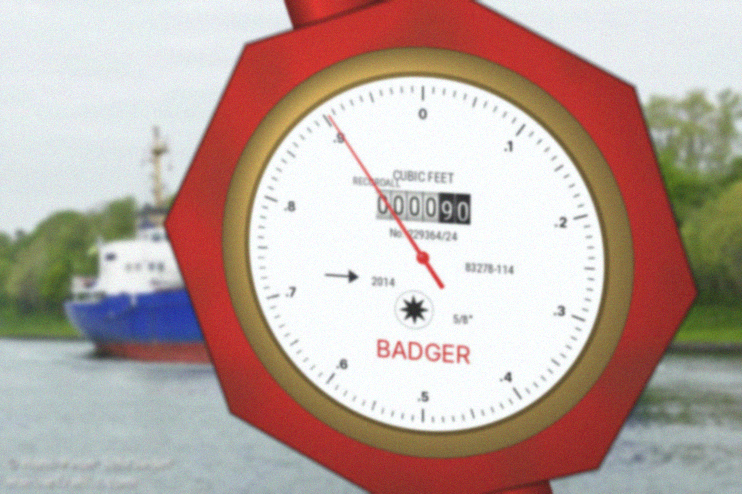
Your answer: 89.90ft³
